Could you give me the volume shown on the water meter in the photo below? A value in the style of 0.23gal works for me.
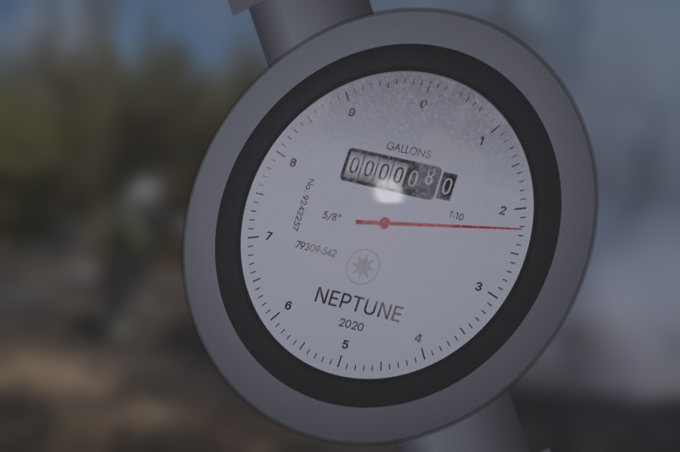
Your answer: 82.2gal
